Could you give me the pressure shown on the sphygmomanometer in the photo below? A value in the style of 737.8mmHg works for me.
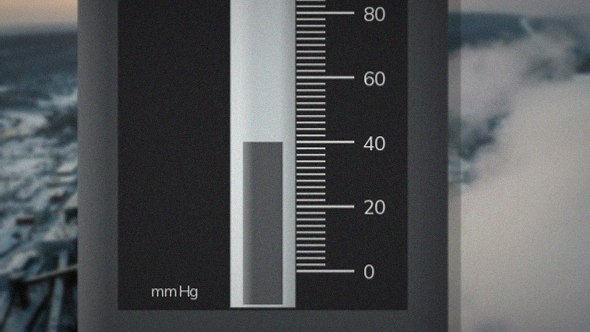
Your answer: 40mmHg
